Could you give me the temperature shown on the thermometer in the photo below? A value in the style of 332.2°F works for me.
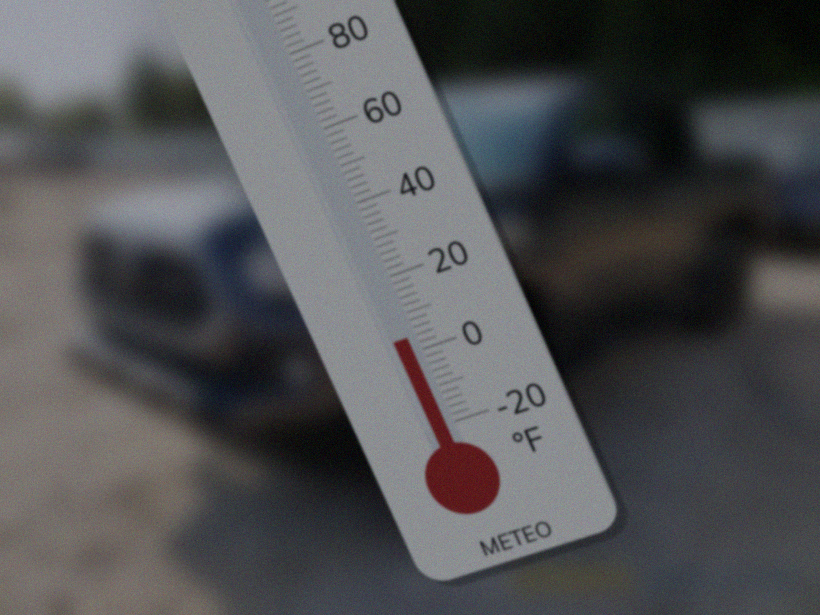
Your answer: 4°F
